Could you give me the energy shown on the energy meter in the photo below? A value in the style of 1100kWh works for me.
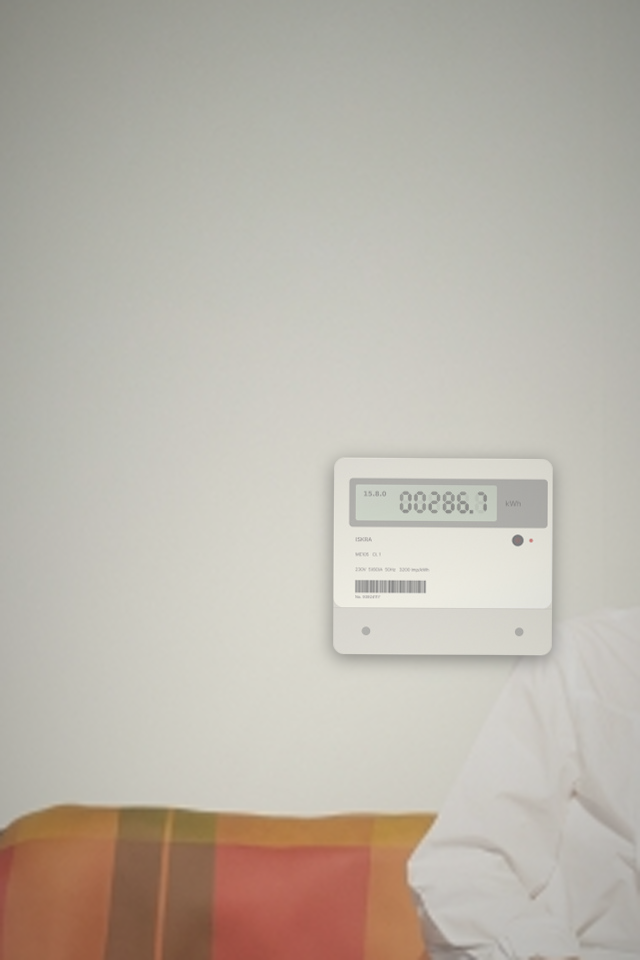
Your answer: 286.7kWh
